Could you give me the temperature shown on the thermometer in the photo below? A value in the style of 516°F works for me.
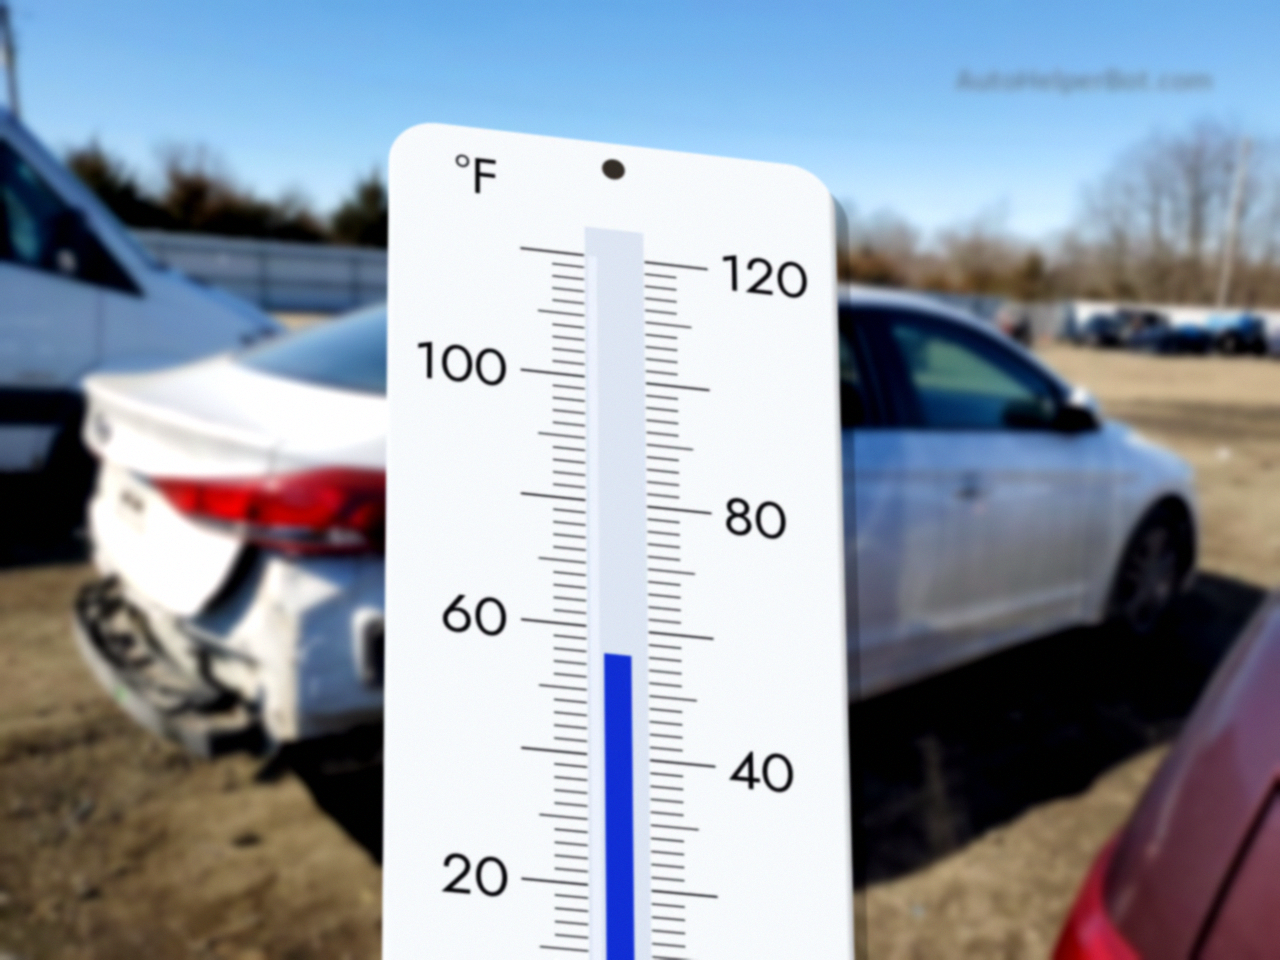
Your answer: 56°F
